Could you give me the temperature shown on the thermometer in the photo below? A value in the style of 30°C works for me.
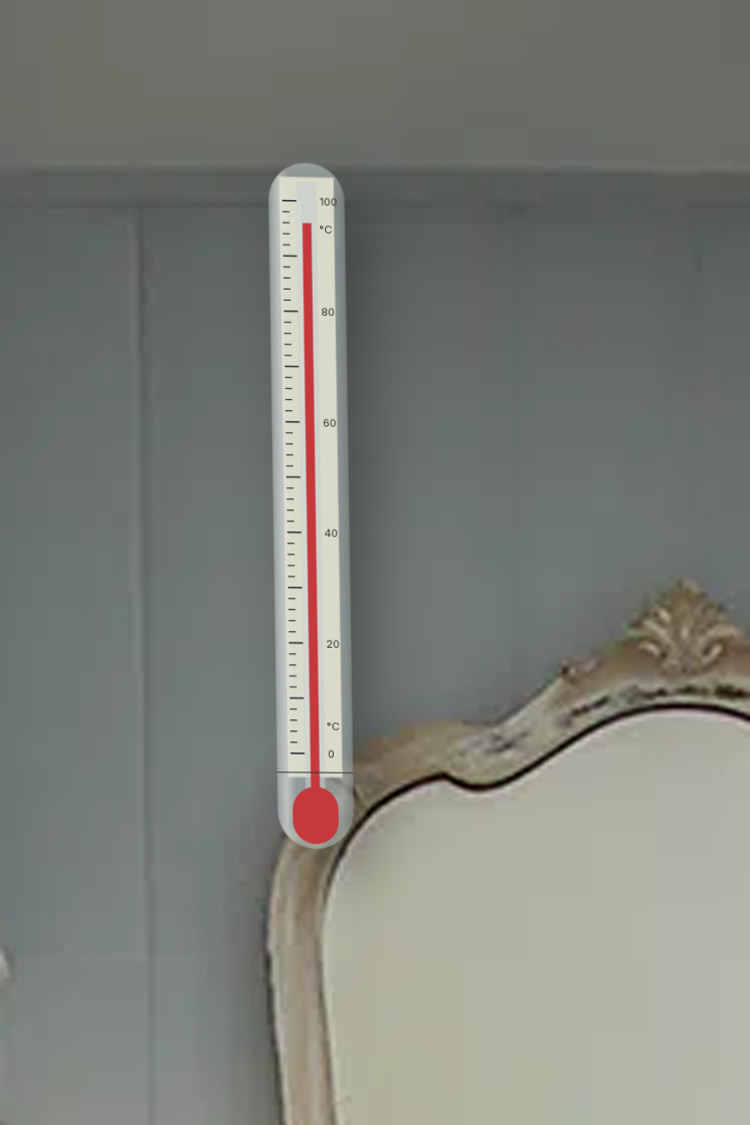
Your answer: 96°C
